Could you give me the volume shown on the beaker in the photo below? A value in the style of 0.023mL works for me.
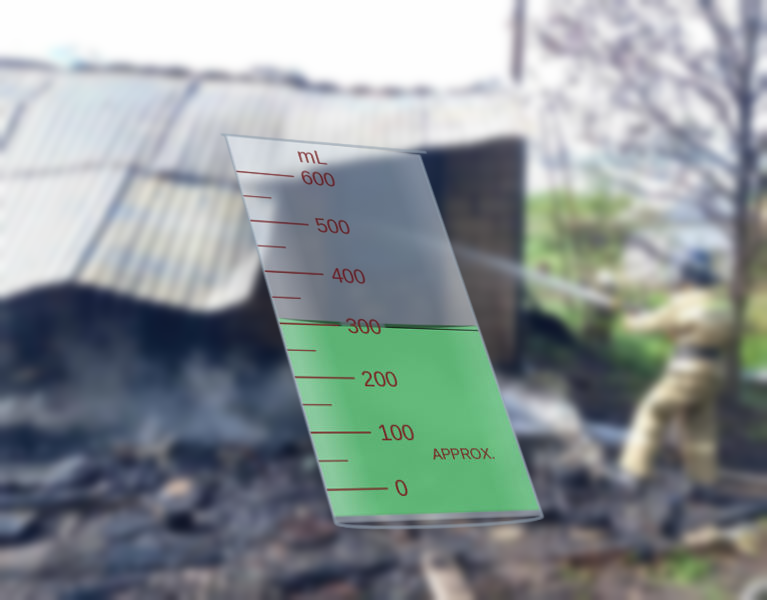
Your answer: 300mL
